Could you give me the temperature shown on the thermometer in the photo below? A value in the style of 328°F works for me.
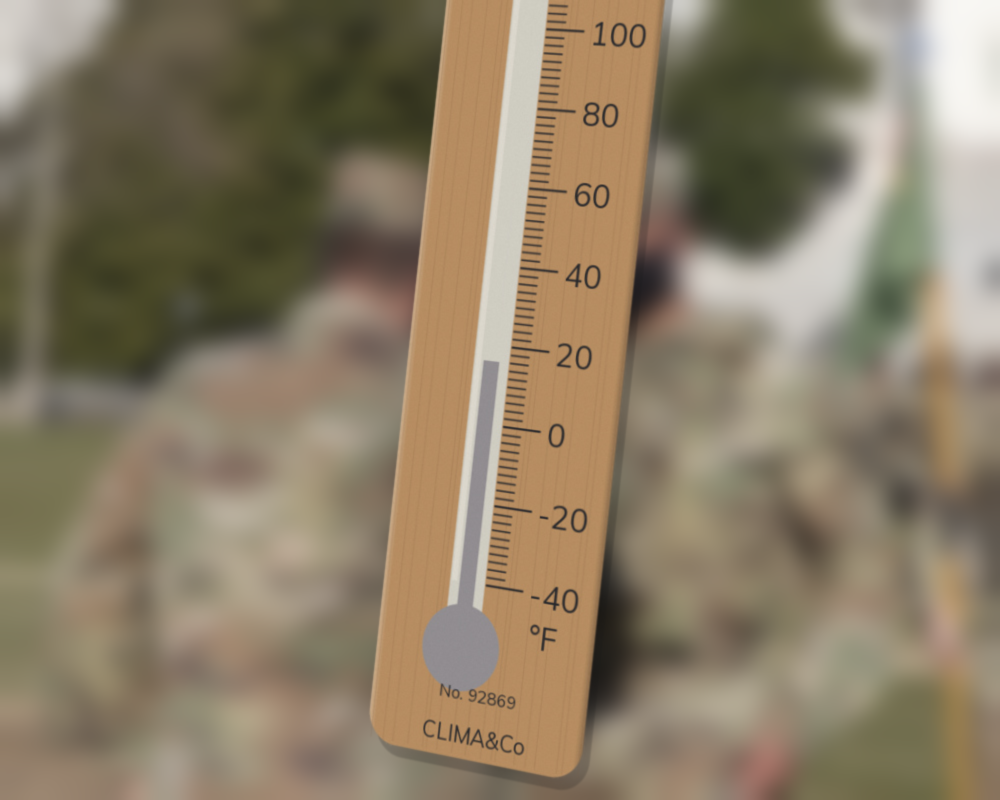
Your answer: 16°F
